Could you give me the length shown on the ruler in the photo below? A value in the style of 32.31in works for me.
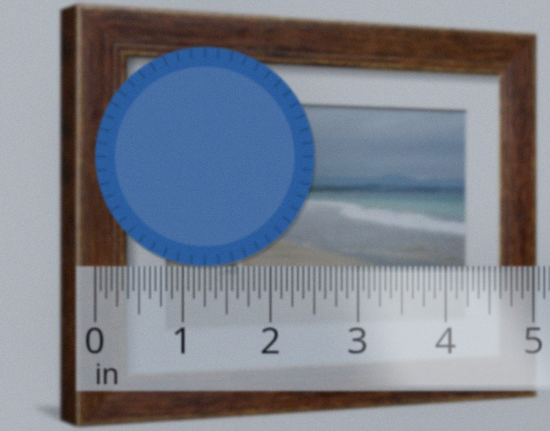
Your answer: 2.5in
